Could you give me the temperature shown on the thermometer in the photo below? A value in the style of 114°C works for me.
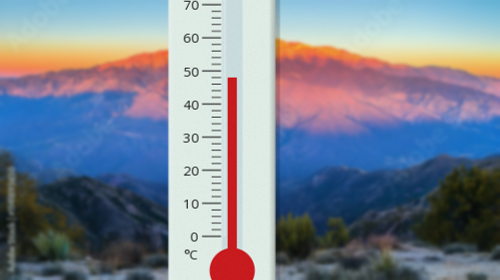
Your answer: 48°C
